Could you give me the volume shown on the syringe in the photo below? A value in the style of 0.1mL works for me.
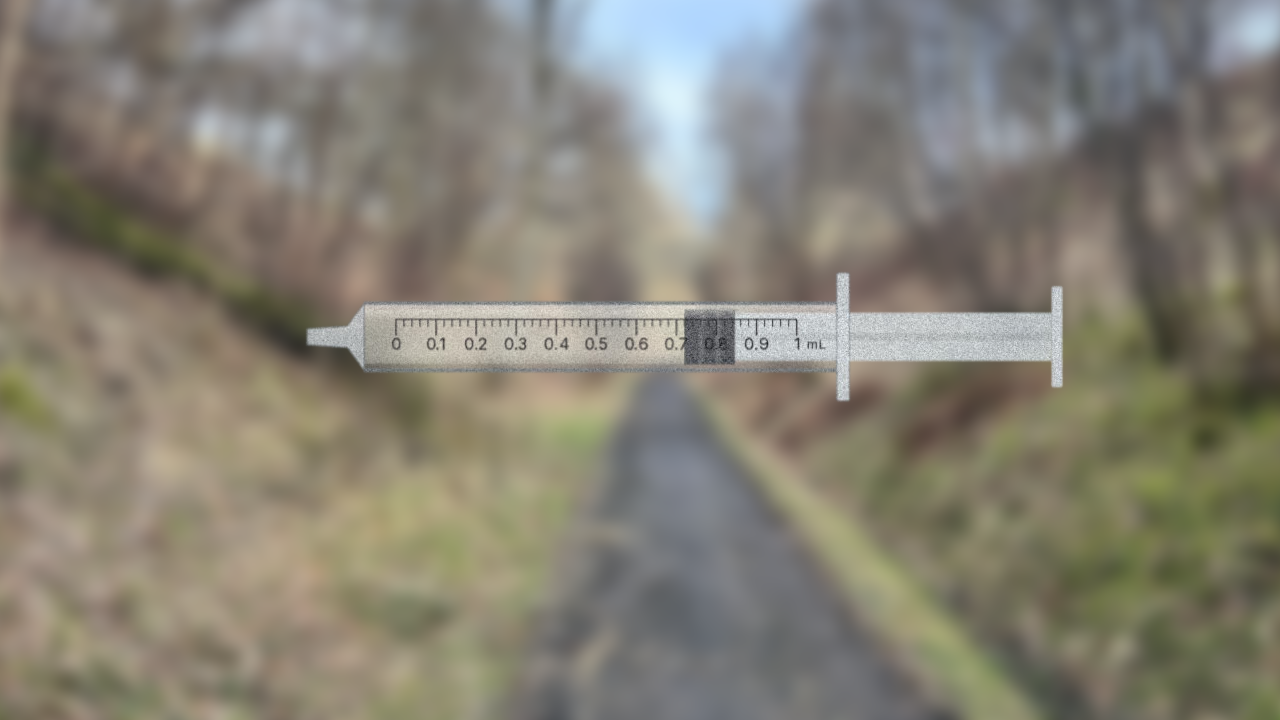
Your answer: 0.72mL
